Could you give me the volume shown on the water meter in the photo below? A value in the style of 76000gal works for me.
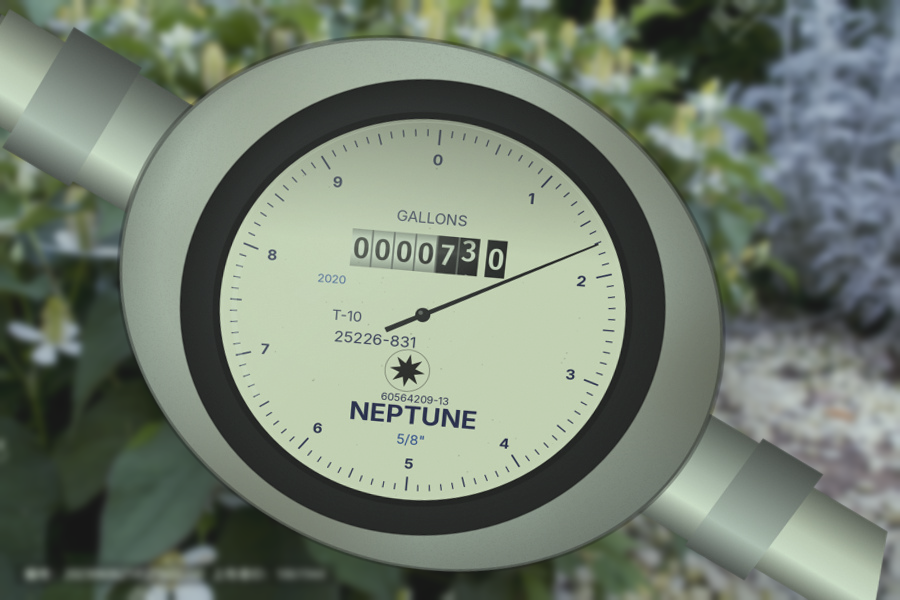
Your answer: 731.7gal
